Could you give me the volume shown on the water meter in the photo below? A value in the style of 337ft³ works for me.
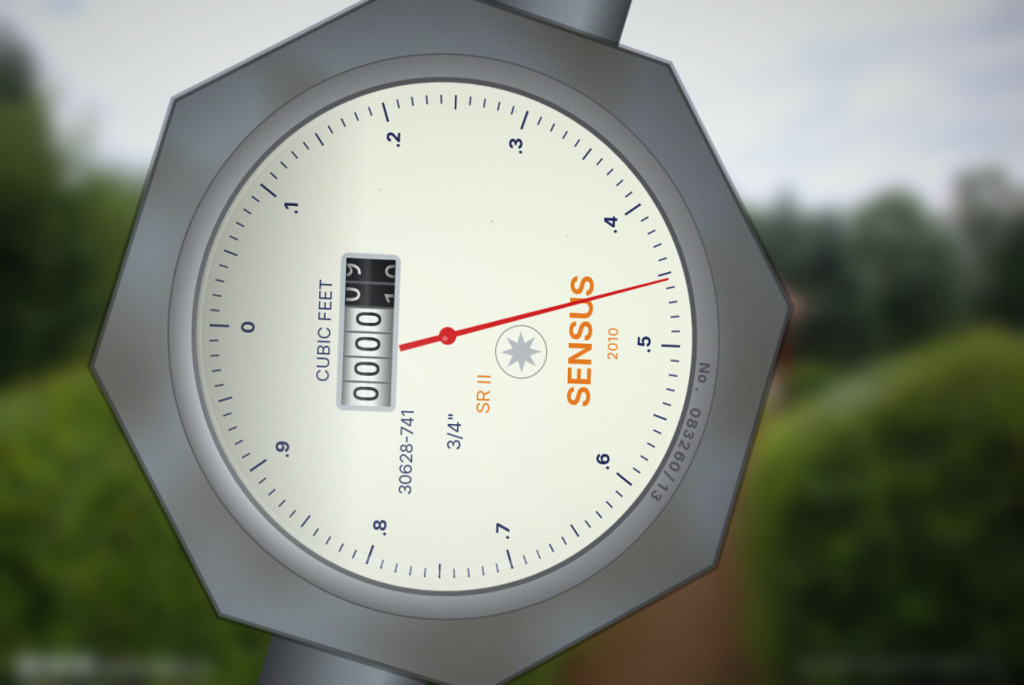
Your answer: 9.45ft³
